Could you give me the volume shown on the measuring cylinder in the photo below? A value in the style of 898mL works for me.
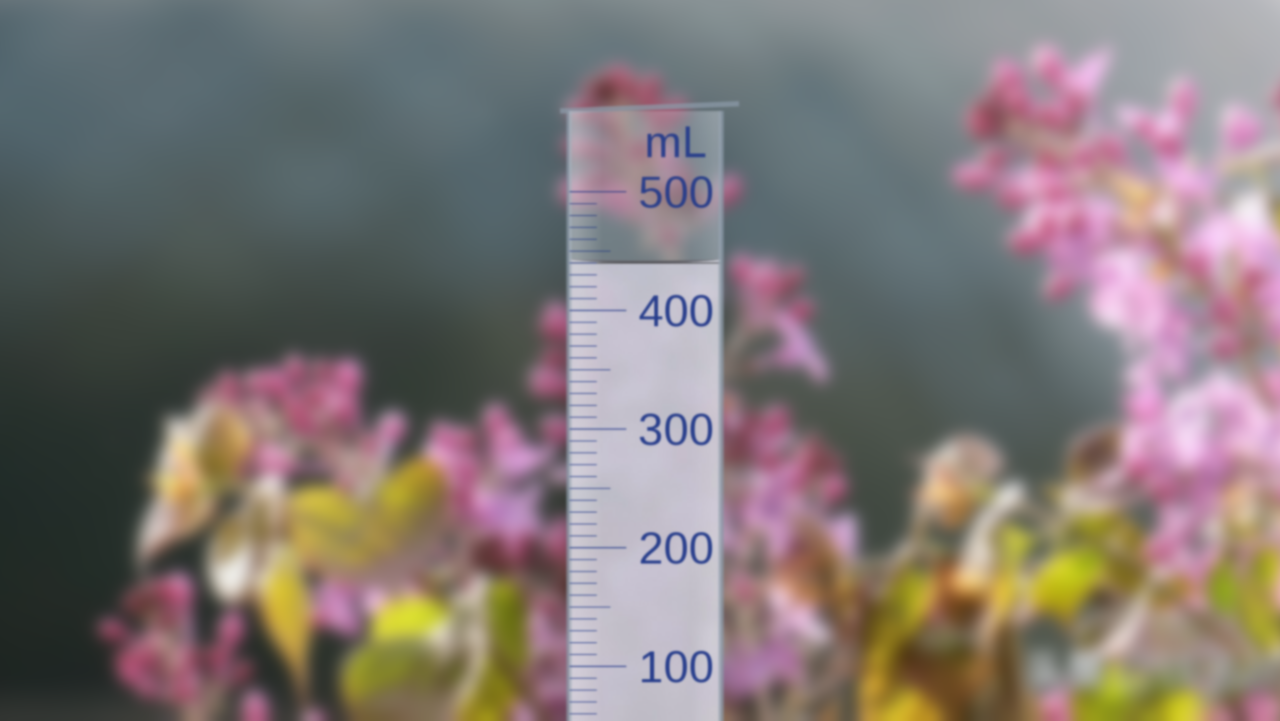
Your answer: 440mL
